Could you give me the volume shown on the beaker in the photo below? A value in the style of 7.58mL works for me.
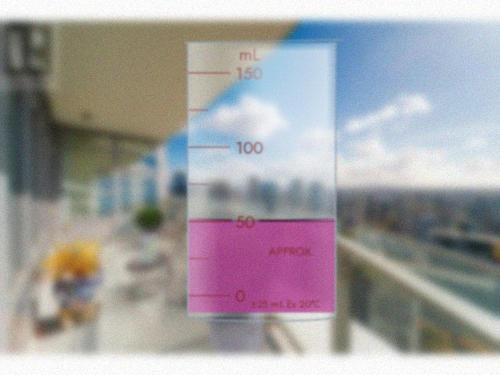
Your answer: 50mL
